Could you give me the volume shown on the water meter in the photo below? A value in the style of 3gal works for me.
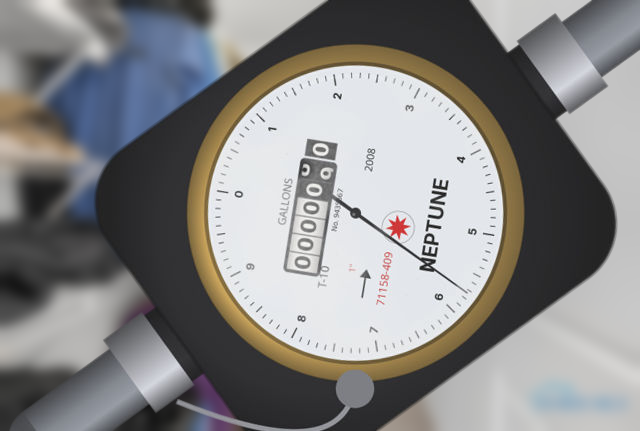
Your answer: 85.7gal
